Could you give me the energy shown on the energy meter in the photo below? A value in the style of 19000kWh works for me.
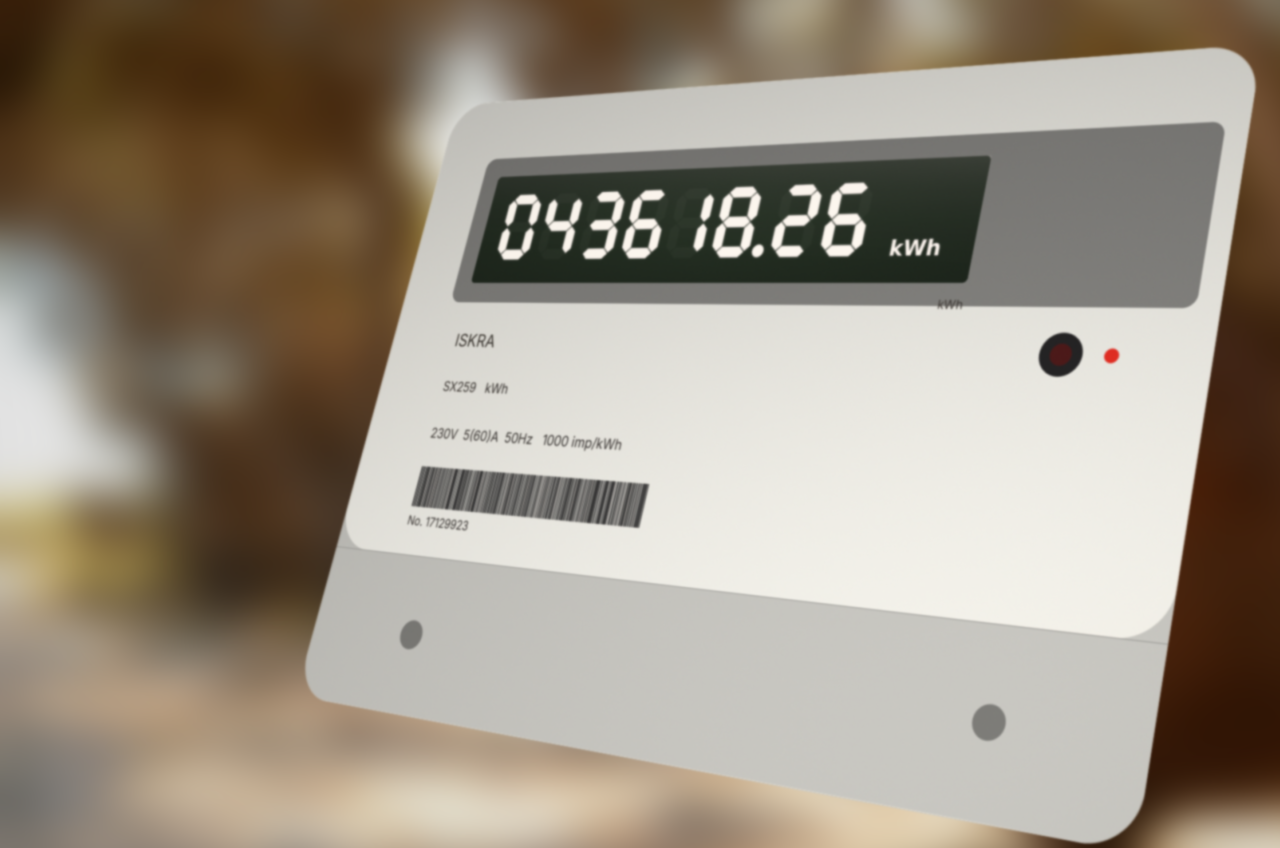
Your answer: 43618.26kWh
